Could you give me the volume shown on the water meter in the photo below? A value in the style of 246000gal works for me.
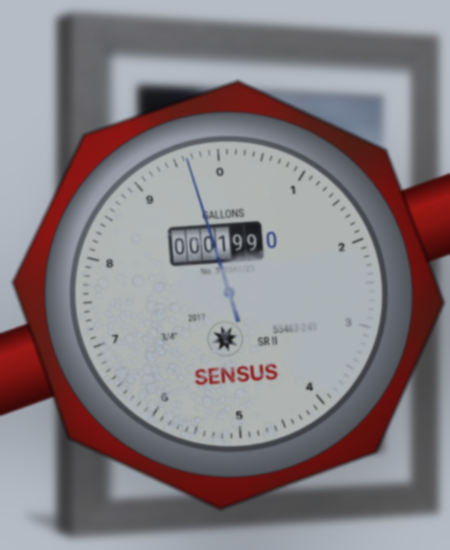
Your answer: 1989.6gal
